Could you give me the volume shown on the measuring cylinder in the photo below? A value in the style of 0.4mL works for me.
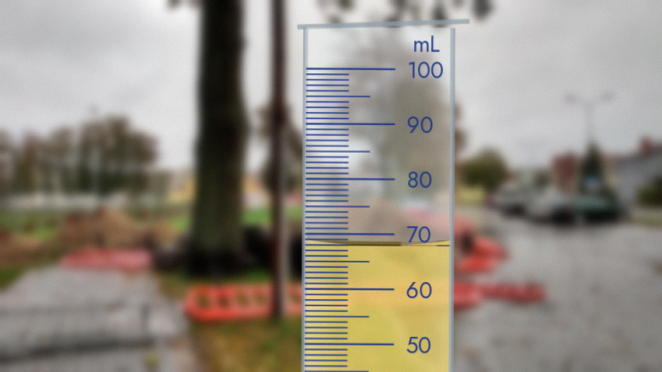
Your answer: 68mL
